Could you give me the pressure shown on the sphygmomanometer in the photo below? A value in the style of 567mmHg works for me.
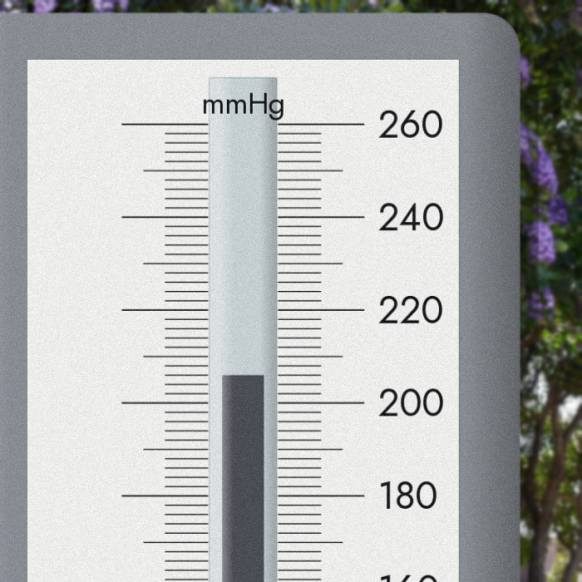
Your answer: 206mmHg
